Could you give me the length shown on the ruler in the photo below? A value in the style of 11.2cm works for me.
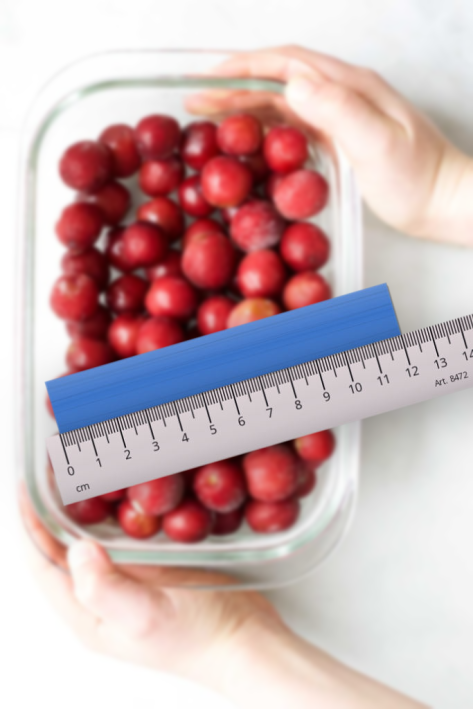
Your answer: 12cm
